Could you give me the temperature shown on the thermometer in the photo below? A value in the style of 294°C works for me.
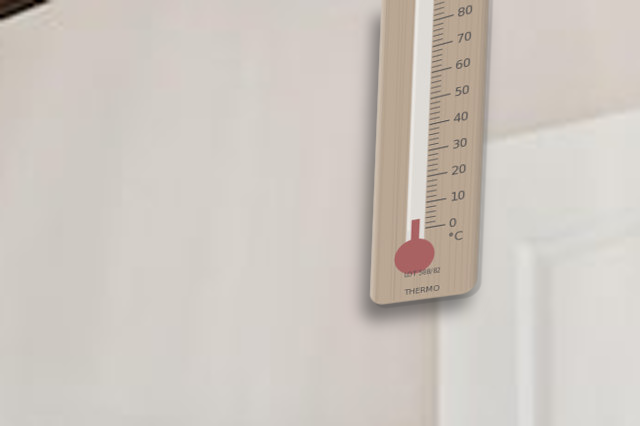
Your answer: 4°C
